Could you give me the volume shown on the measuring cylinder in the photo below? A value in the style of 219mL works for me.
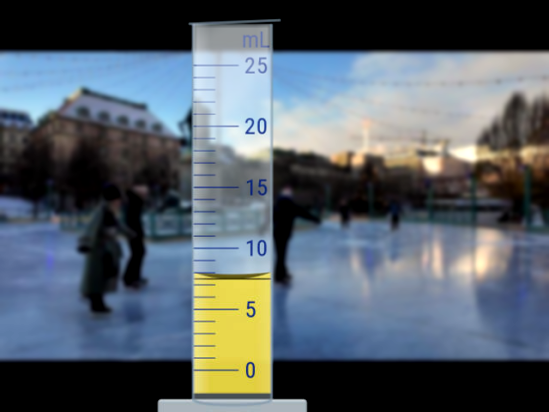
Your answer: 7.5mL
